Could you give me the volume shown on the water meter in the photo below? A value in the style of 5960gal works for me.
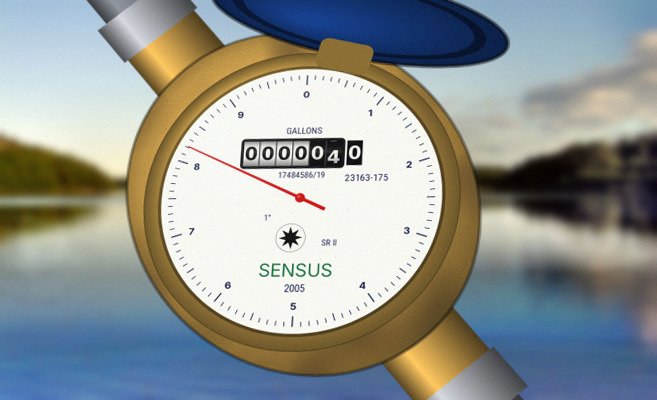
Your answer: 38.2gal
